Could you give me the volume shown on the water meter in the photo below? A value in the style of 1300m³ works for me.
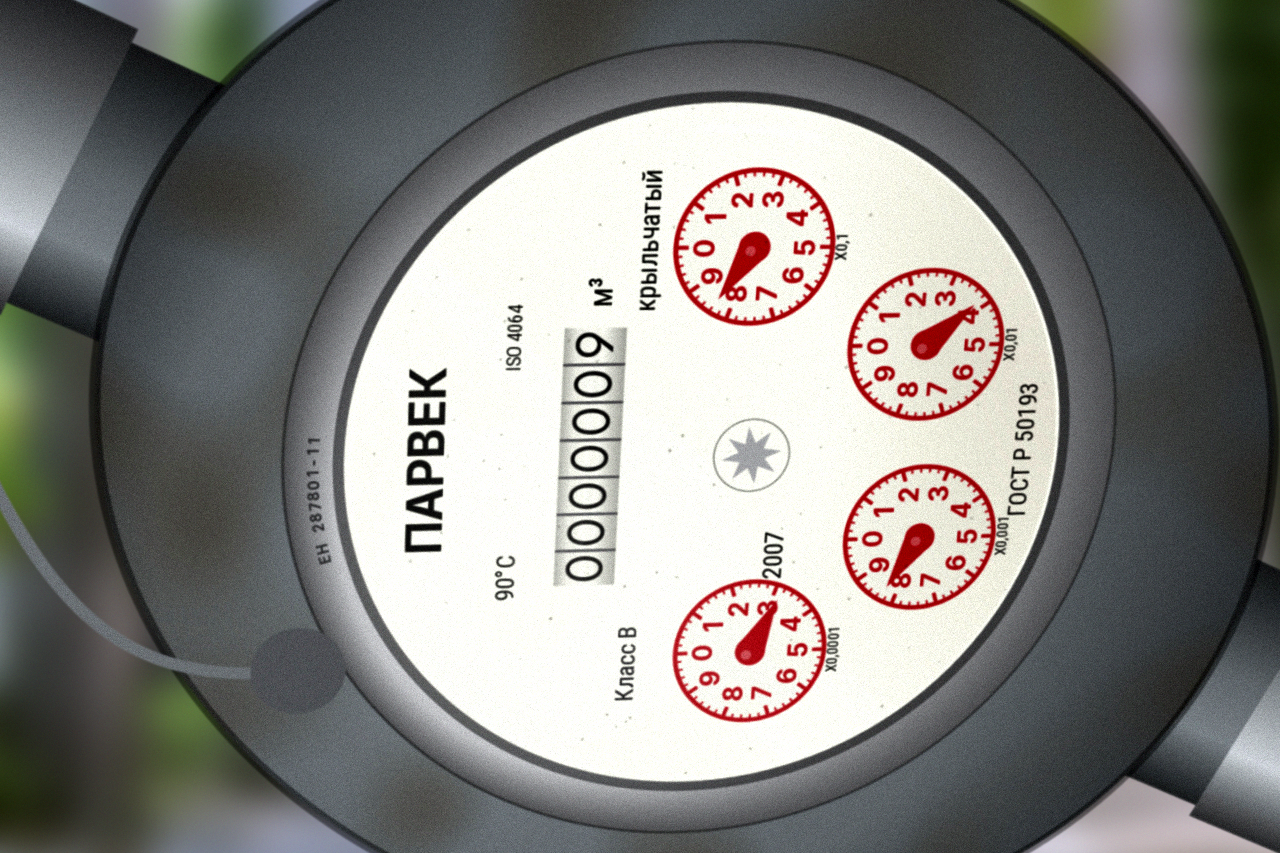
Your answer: 9.8383m³
